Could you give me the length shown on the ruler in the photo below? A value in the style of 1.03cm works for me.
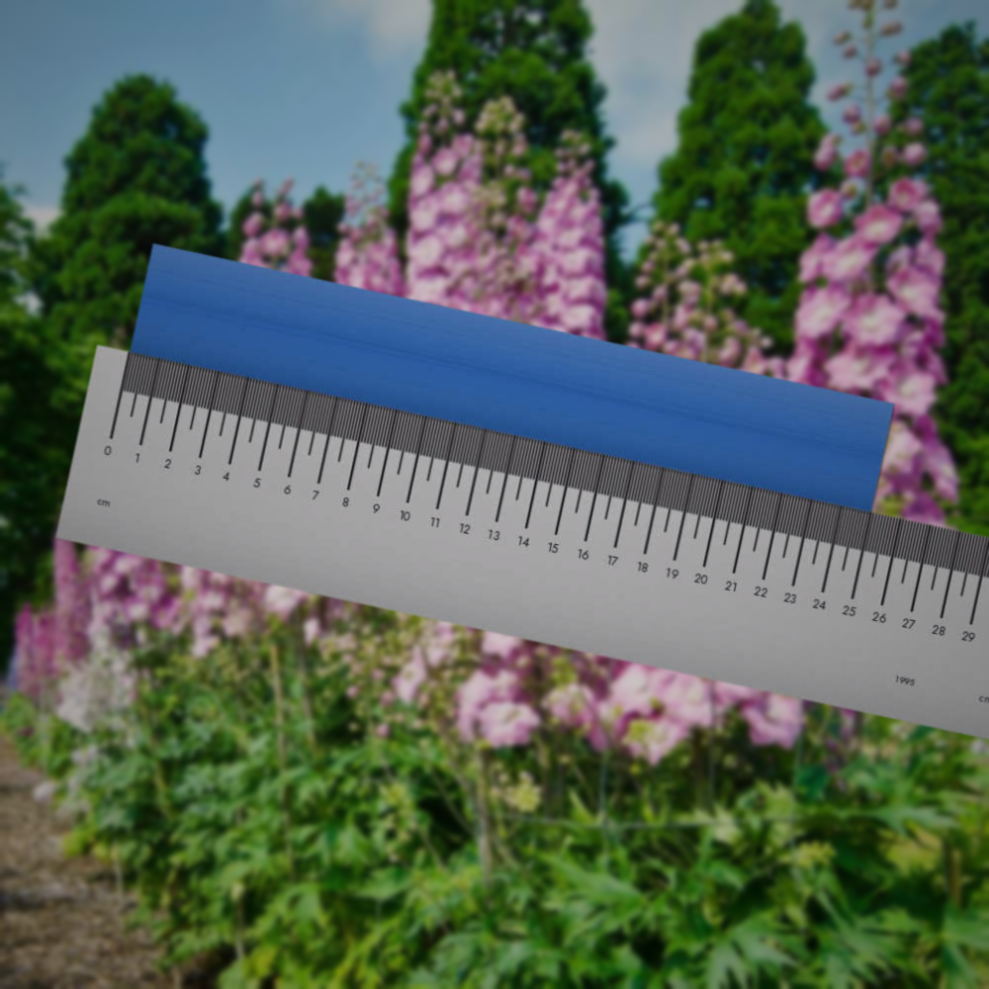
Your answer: 25cm
